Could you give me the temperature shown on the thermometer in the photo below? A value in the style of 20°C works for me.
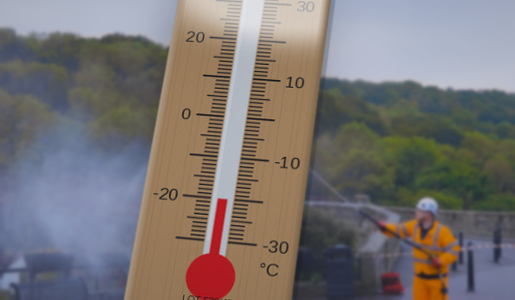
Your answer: -20°C
